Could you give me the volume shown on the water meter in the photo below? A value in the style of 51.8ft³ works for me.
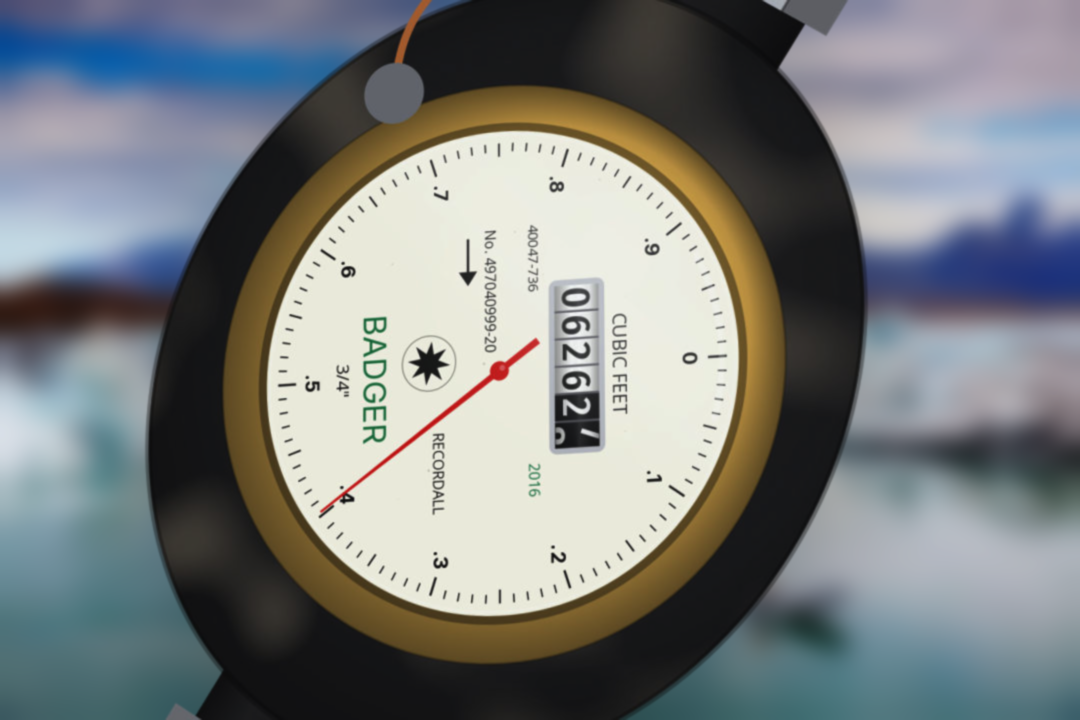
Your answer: 62627.40ft³
